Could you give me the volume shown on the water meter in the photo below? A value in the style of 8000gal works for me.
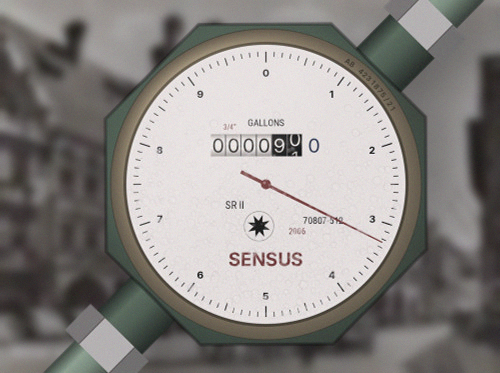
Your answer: 903.2gal
